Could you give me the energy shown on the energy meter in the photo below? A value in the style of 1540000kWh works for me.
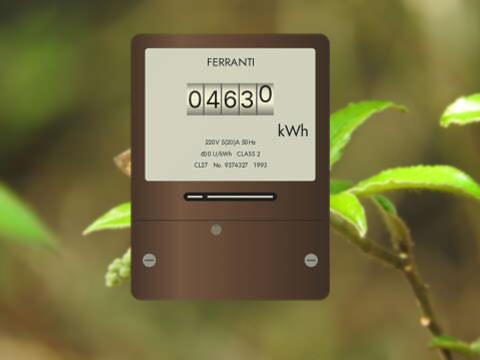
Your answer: 4630kWh
